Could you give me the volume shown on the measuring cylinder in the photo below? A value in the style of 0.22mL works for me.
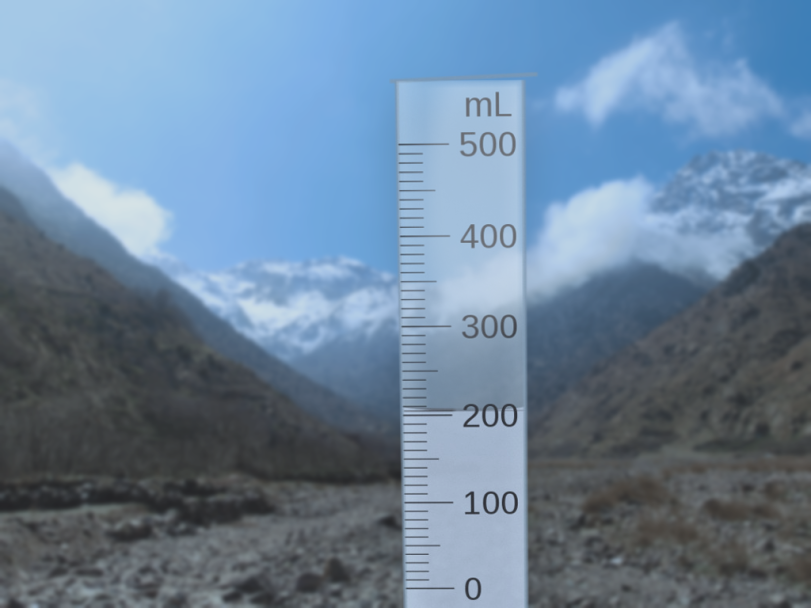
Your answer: 205mL
